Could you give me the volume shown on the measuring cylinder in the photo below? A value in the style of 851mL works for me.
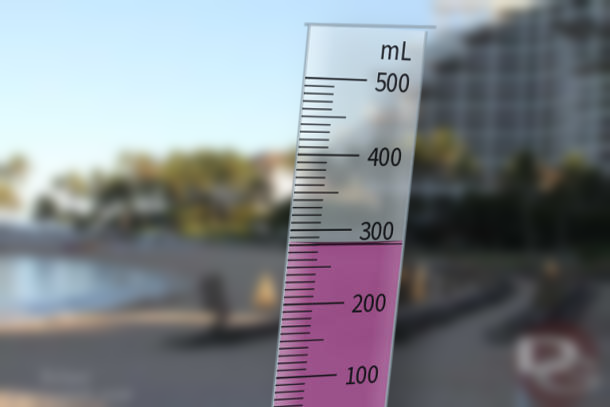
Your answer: 280mL
